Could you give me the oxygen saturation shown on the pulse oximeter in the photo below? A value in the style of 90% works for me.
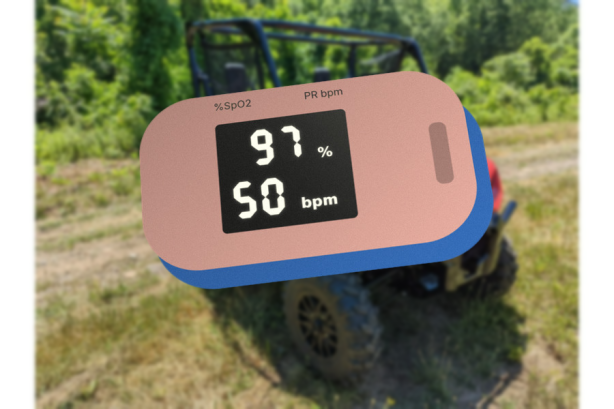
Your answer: 97%
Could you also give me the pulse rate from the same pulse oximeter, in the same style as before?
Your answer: 50bpm
